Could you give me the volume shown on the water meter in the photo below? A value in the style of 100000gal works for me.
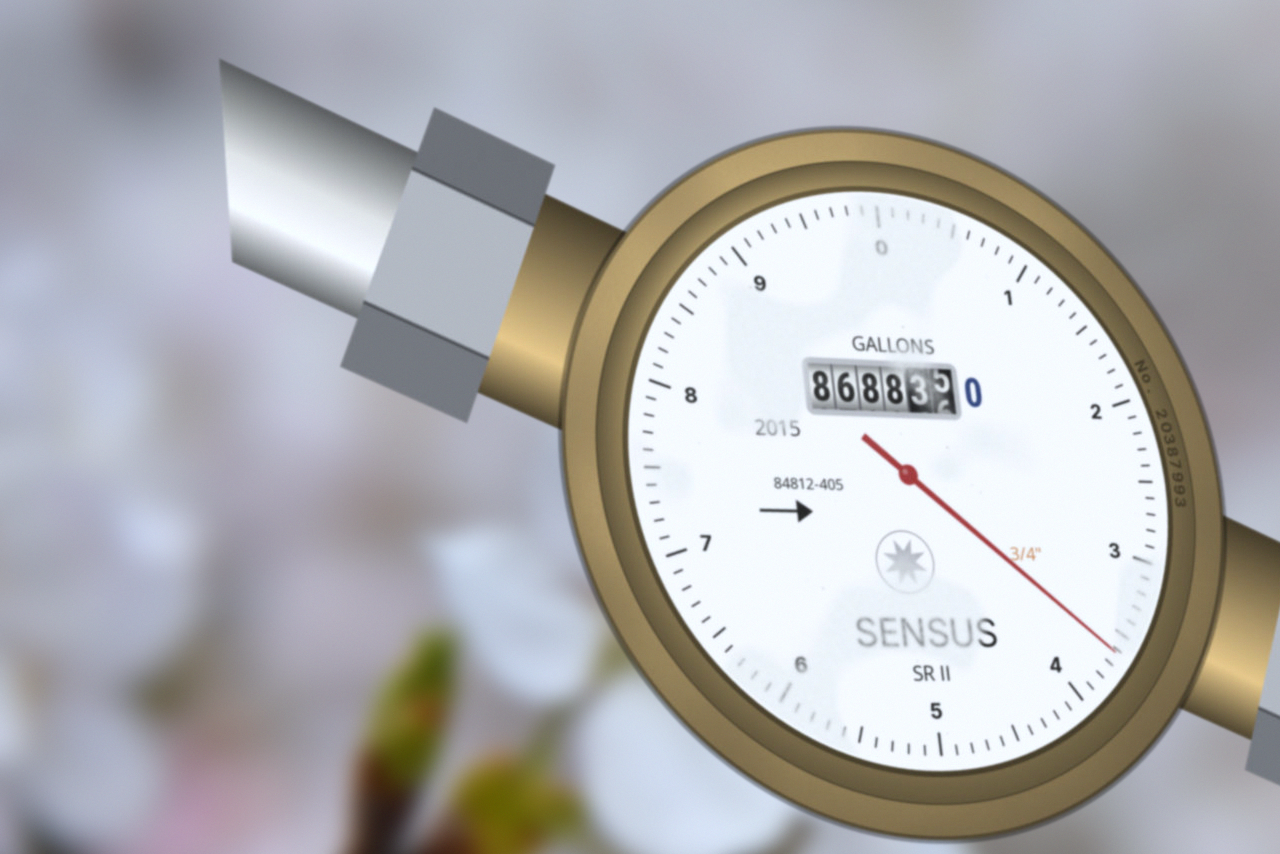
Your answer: 8688353.6gal
